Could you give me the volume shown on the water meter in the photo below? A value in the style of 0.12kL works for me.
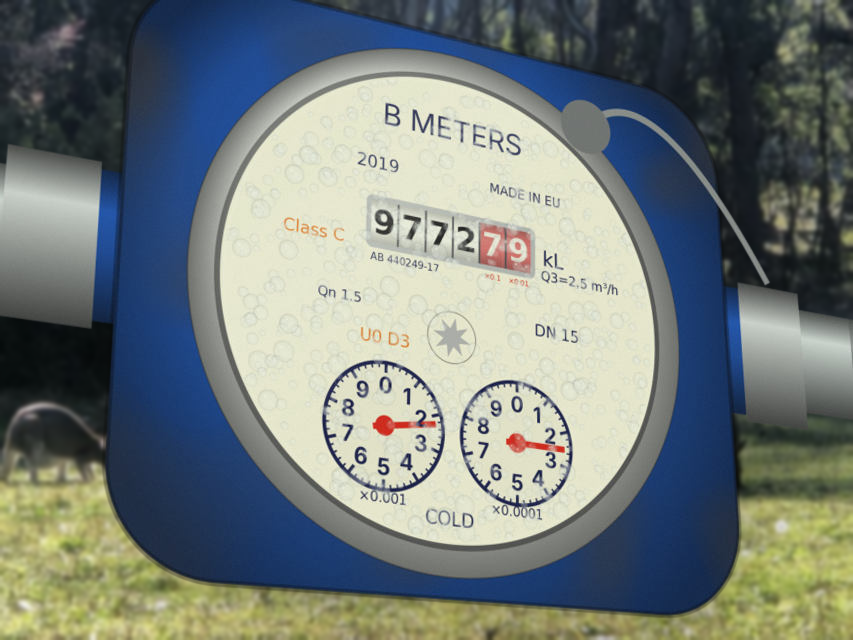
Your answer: 9772.7922kL
